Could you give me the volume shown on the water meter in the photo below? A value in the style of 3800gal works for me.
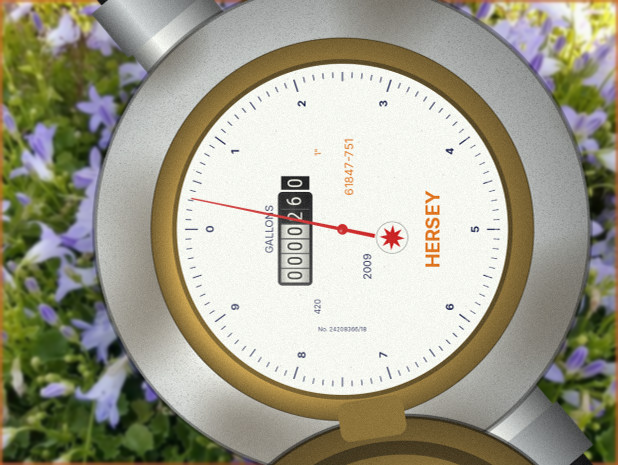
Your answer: 260.3gal
